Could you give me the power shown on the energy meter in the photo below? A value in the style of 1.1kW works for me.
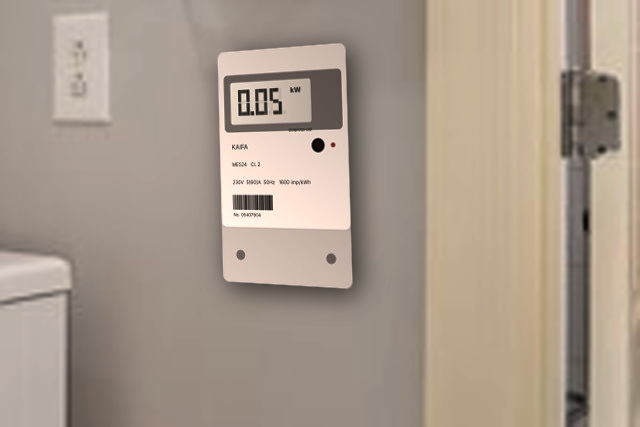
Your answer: 0.05kW
